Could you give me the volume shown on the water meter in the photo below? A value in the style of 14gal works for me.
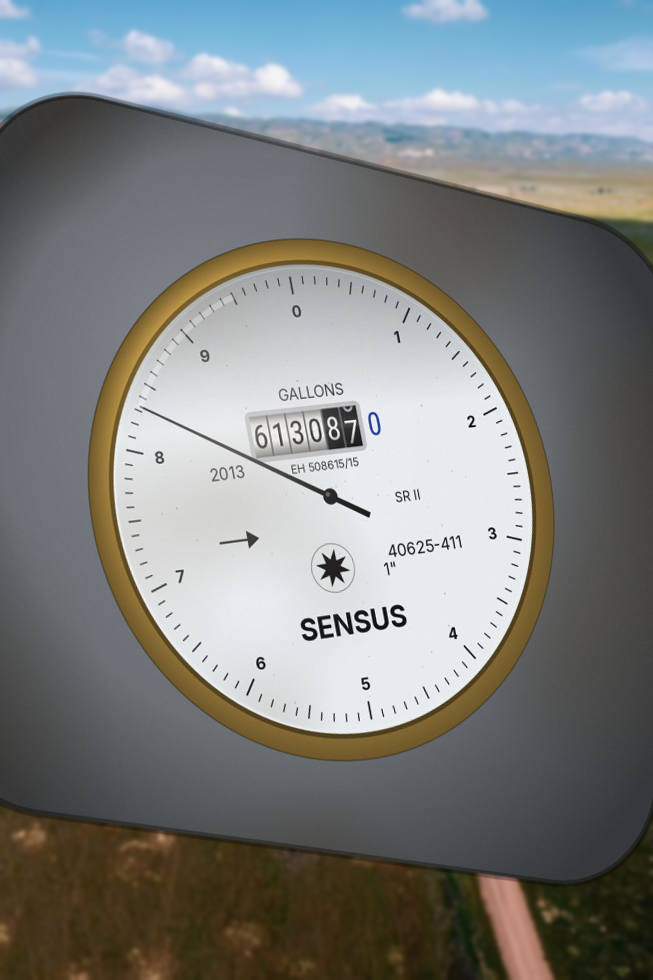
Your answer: 6130868.3gal
